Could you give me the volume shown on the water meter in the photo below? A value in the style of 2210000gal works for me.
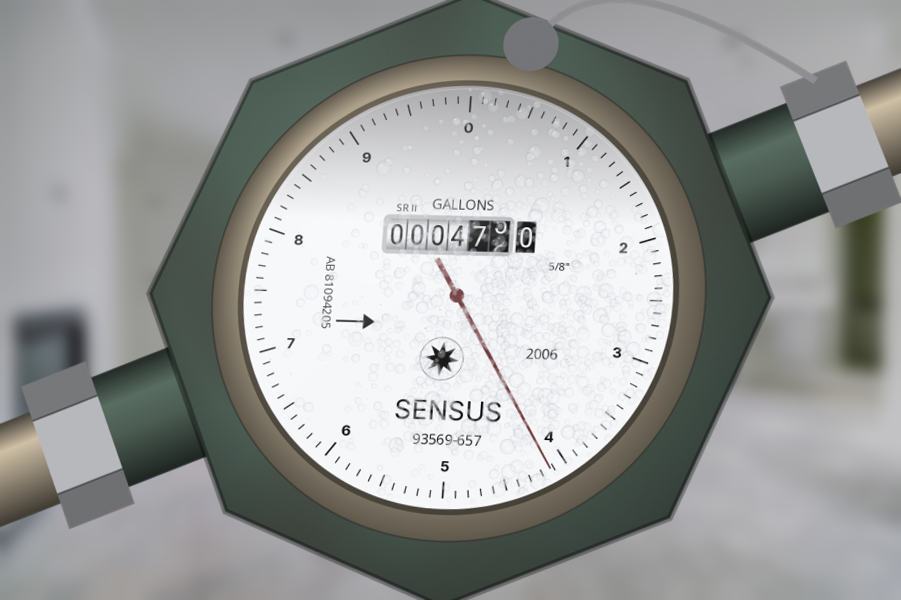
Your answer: 4754.1gal
